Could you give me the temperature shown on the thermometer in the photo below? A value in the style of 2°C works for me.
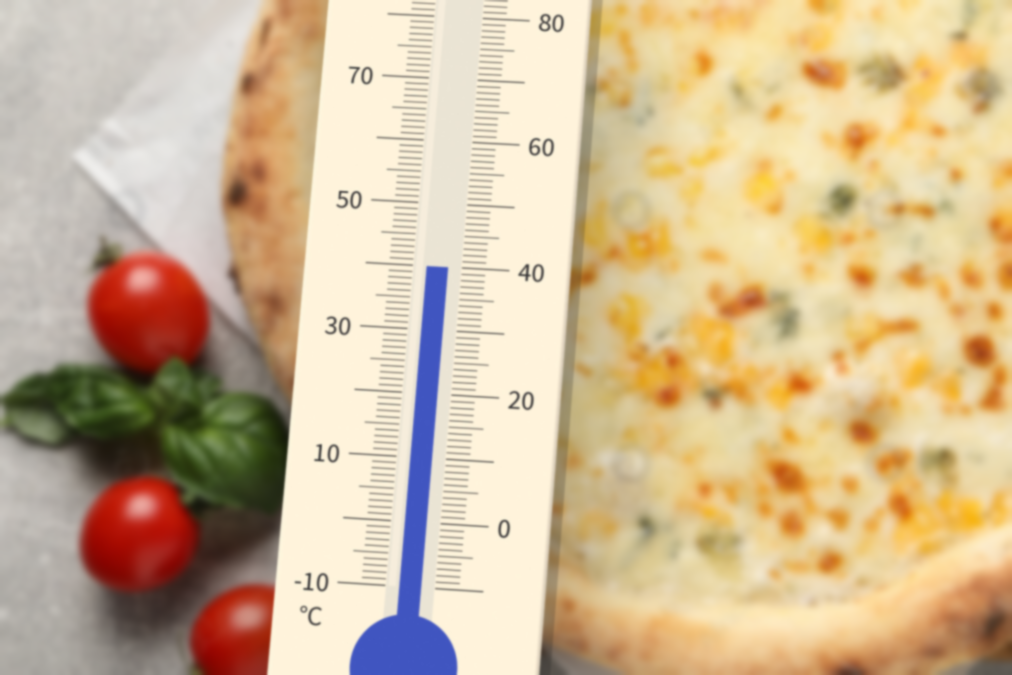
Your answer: 40°C
